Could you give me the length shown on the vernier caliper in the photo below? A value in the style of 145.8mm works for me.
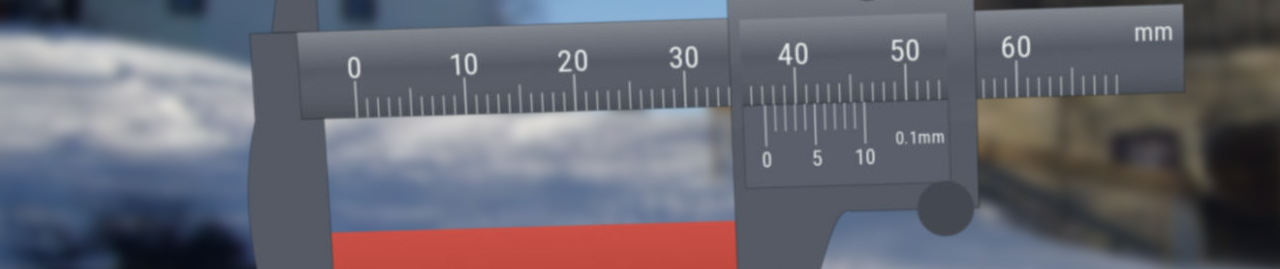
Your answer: 37.2mm
